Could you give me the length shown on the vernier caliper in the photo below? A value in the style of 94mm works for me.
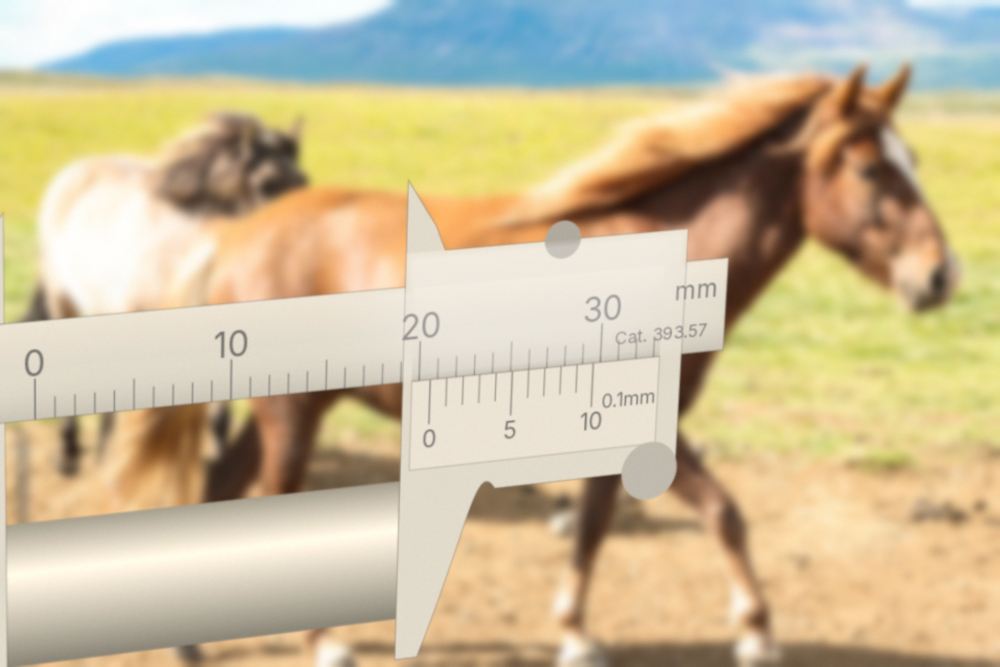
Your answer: 20.6mm
